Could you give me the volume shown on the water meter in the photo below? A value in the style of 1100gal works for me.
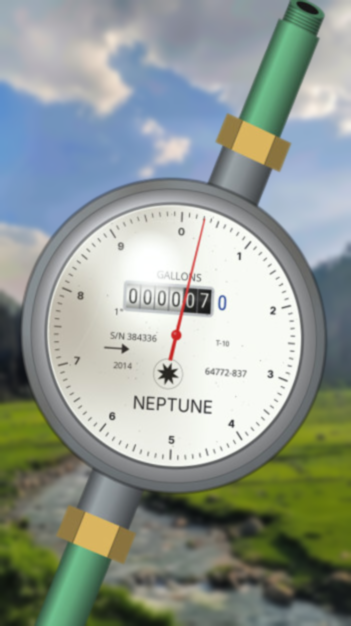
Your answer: 70.3gal
